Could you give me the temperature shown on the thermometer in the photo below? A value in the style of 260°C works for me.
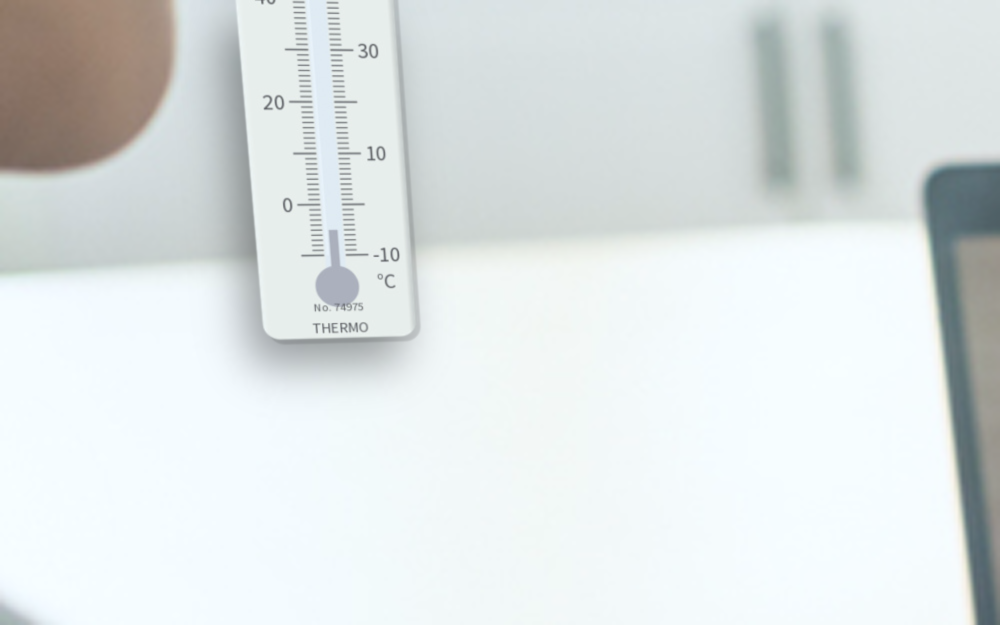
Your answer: -5°C
